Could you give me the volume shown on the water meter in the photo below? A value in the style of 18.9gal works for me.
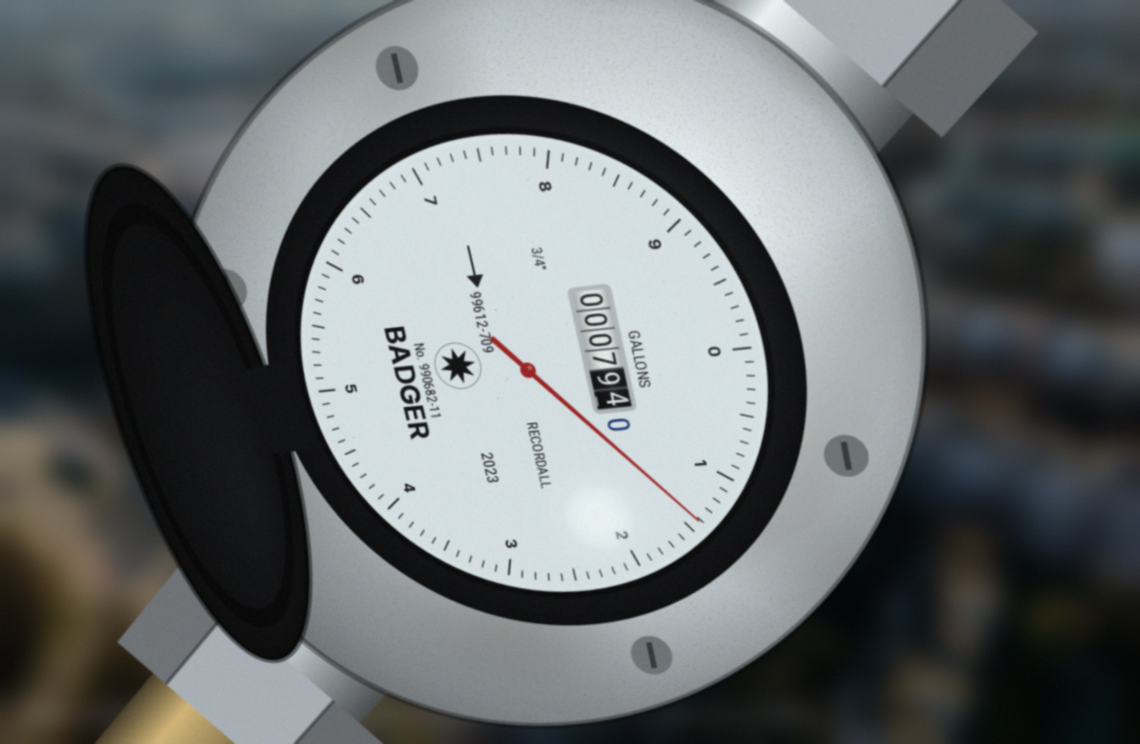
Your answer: 7941.4gal
